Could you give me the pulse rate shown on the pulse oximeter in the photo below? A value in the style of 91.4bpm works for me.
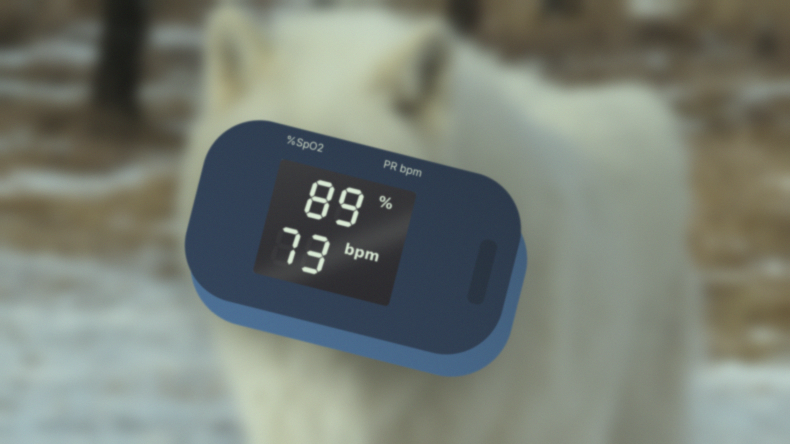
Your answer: 73bpm
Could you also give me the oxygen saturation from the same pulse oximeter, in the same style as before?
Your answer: 89%
